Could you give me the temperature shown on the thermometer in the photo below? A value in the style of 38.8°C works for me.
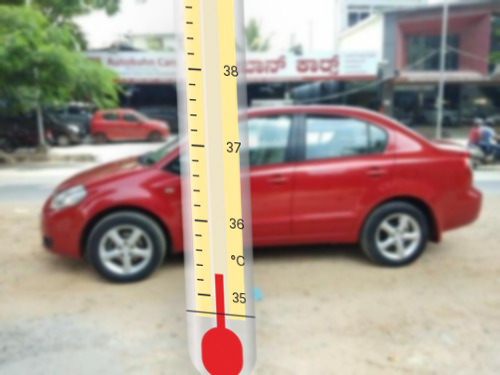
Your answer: 35.3°C
